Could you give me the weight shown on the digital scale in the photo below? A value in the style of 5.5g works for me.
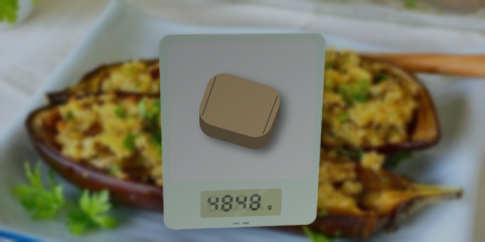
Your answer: 4848g
